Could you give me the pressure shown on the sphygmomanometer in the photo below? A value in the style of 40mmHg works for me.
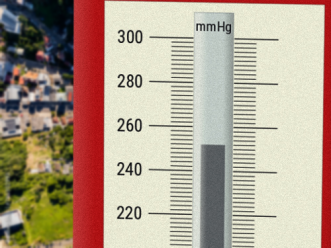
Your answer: 252mmHg
